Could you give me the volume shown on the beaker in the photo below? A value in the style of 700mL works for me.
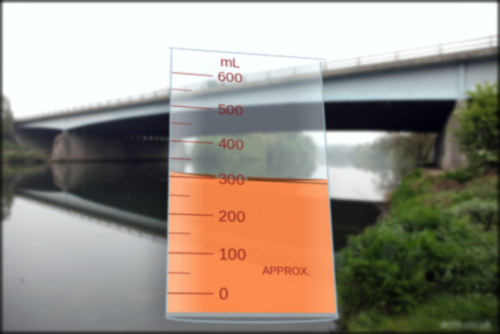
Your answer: 300mL
